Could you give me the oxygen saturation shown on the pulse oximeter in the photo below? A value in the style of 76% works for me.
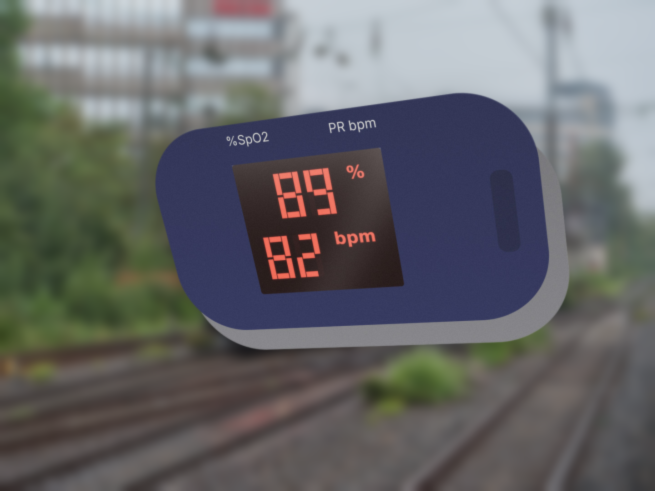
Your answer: 89%
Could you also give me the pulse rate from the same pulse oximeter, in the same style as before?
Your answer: 82bpm
